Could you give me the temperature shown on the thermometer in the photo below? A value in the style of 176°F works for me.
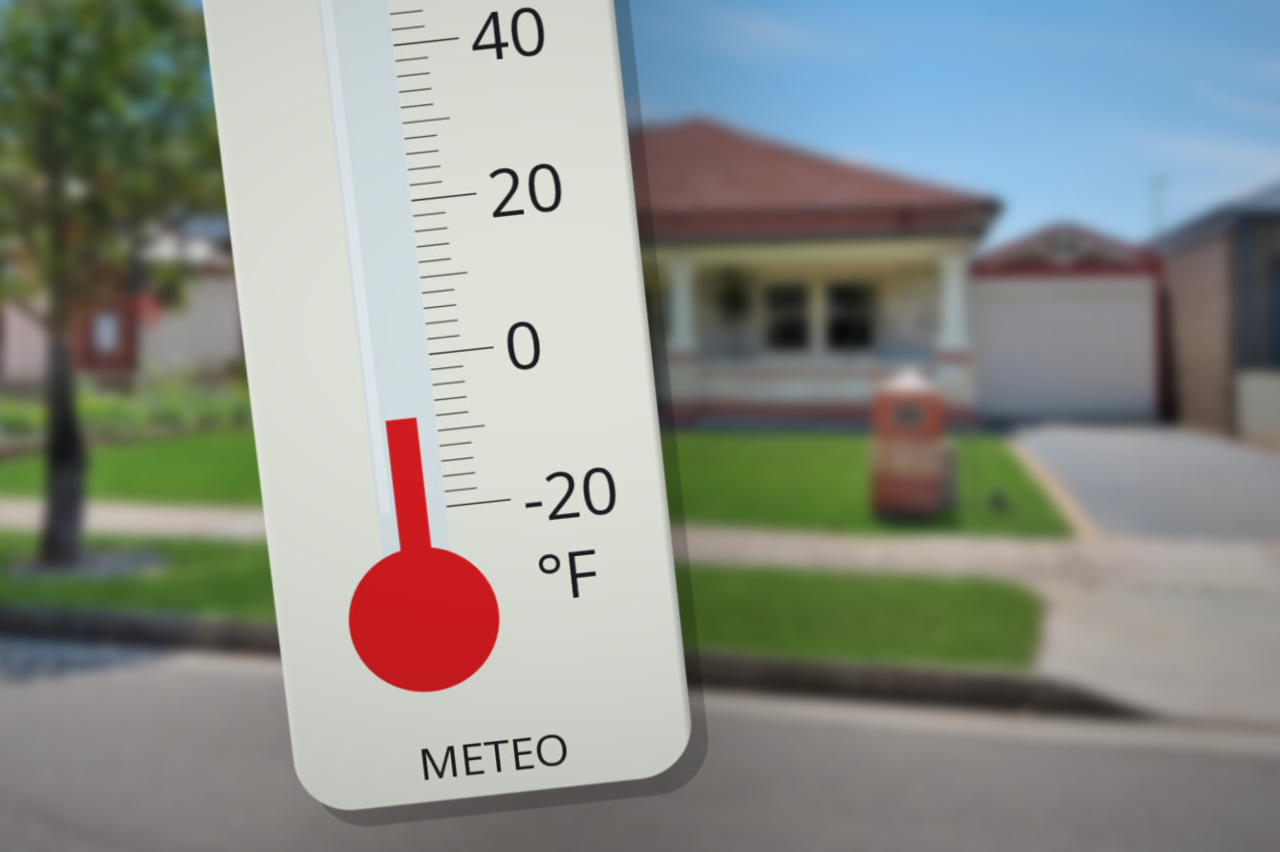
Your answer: -8°F
